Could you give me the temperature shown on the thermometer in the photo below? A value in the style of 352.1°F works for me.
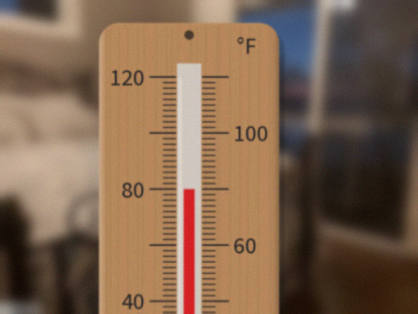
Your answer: 80°F
